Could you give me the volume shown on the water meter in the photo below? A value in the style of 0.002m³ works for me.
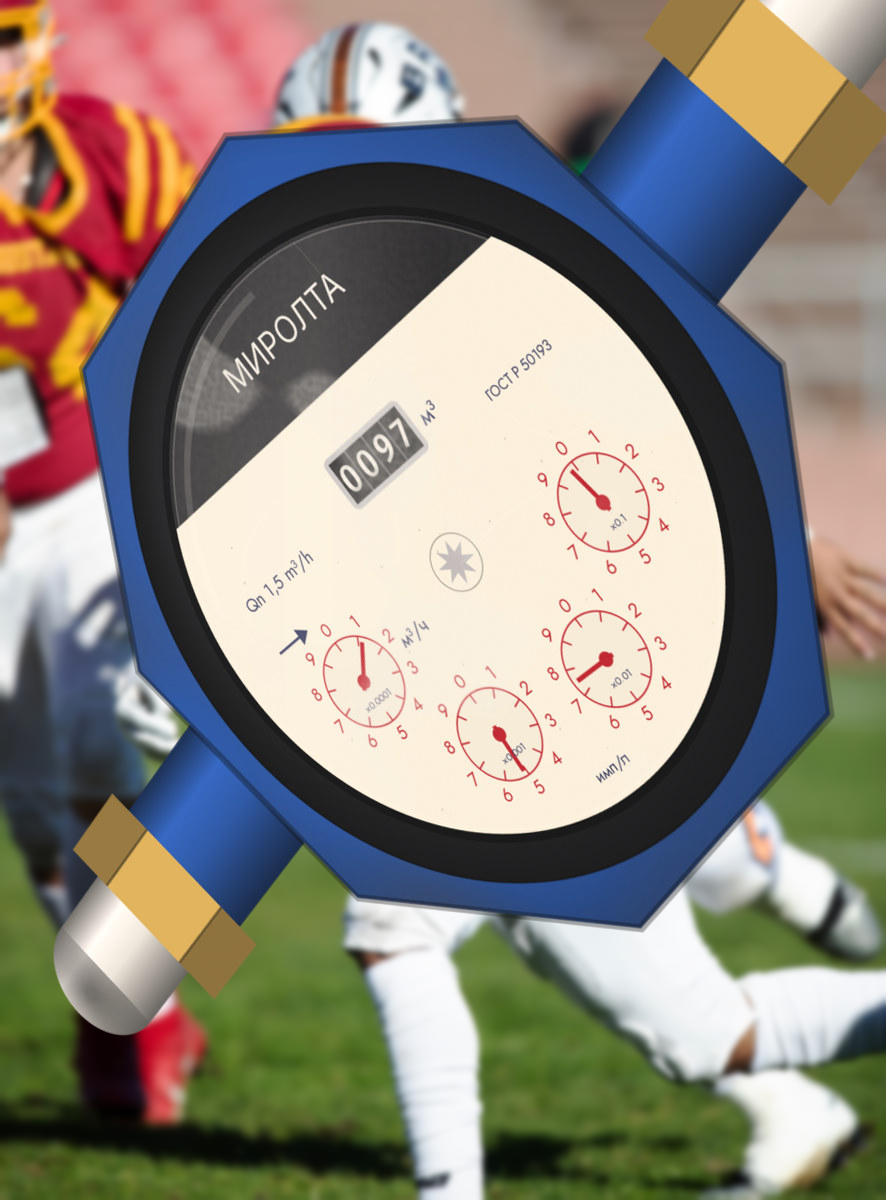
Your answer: 96.9751m³
